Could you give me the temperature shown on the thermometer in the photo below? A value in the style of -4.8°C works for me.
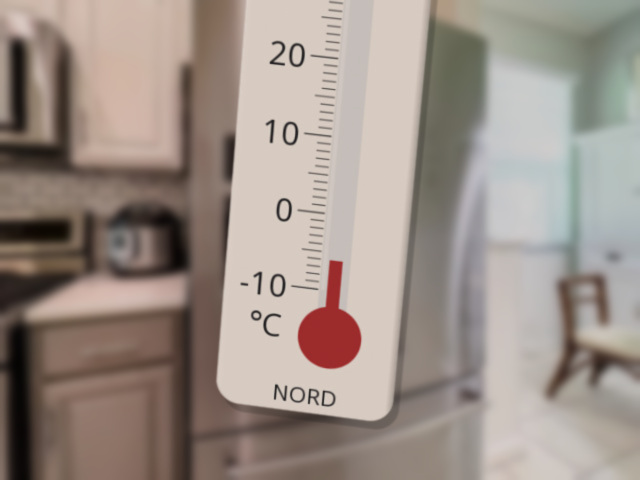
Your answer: -6°C
